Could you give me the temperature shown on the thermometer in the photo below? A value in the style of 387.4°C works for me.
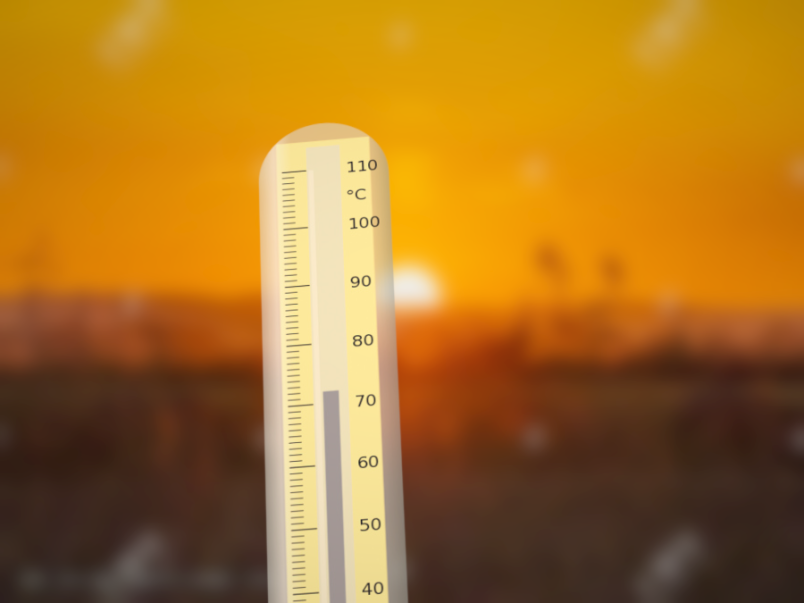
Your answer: 72°C
